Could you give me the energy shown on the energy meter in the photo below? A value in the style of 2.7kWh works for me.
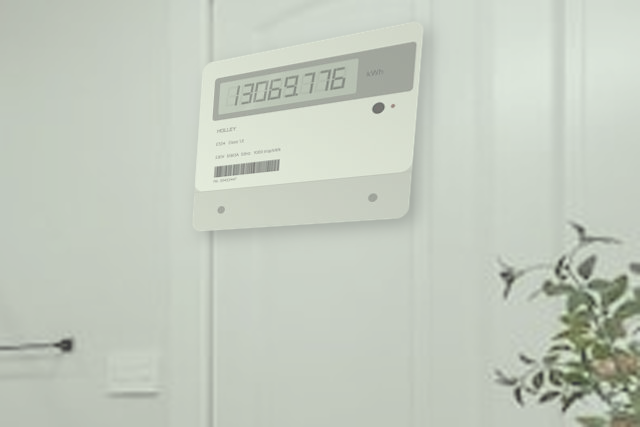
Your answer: 13069.776kWh
